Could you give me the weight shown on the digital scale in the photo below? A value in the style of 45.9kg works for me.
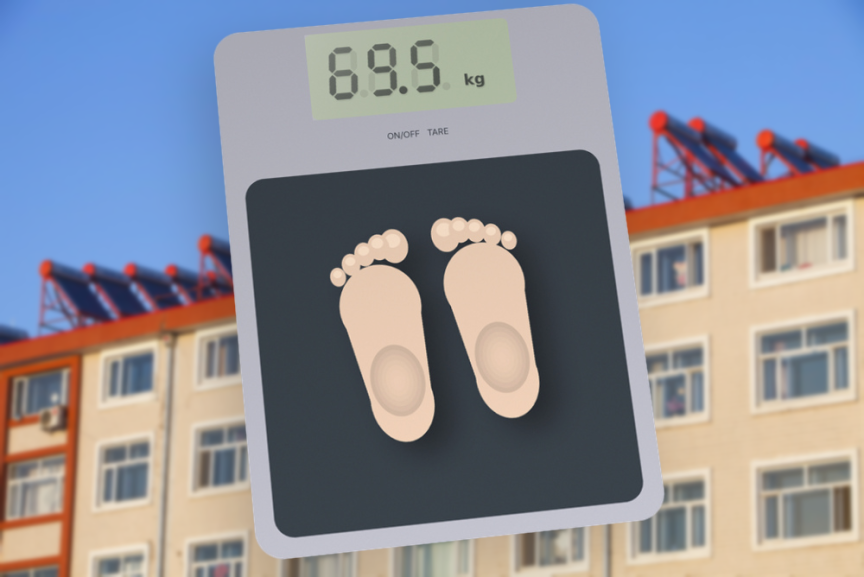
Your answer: 69.5kg
